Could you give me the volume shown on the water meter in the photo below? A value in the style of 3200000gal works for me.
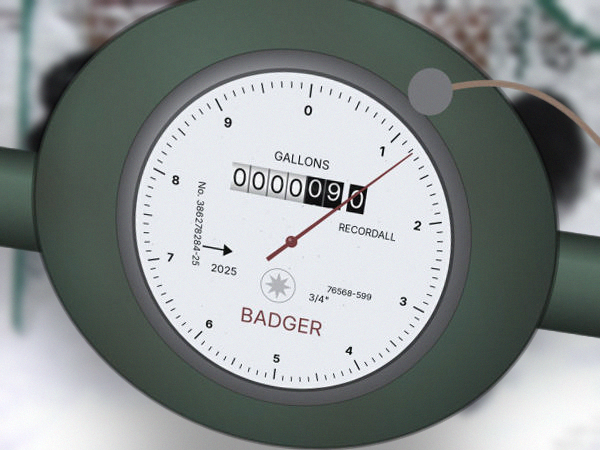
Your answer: 91.2gal
